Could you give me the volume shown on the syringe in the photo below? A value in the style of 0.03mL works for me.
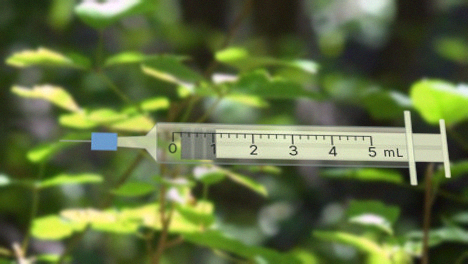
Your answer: 0.2mL
